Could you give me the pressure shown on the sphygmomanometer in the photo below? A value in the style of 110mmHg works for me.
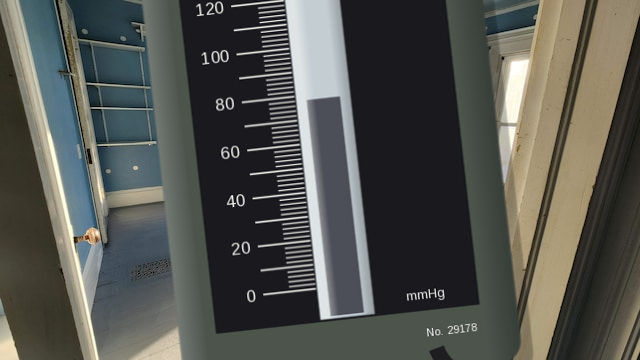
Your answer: 78mmHg
